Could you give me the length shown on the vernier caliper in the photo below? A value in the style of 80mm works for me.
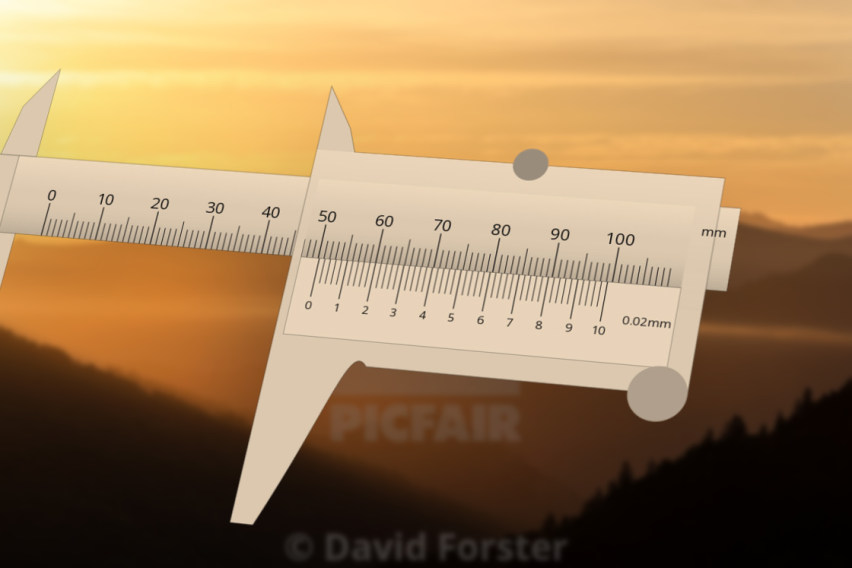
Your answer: 50.2mm
